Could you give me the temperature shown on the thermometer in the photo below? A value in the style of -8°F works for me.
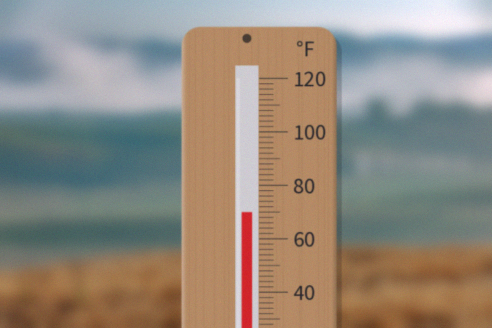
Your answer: 70°F
